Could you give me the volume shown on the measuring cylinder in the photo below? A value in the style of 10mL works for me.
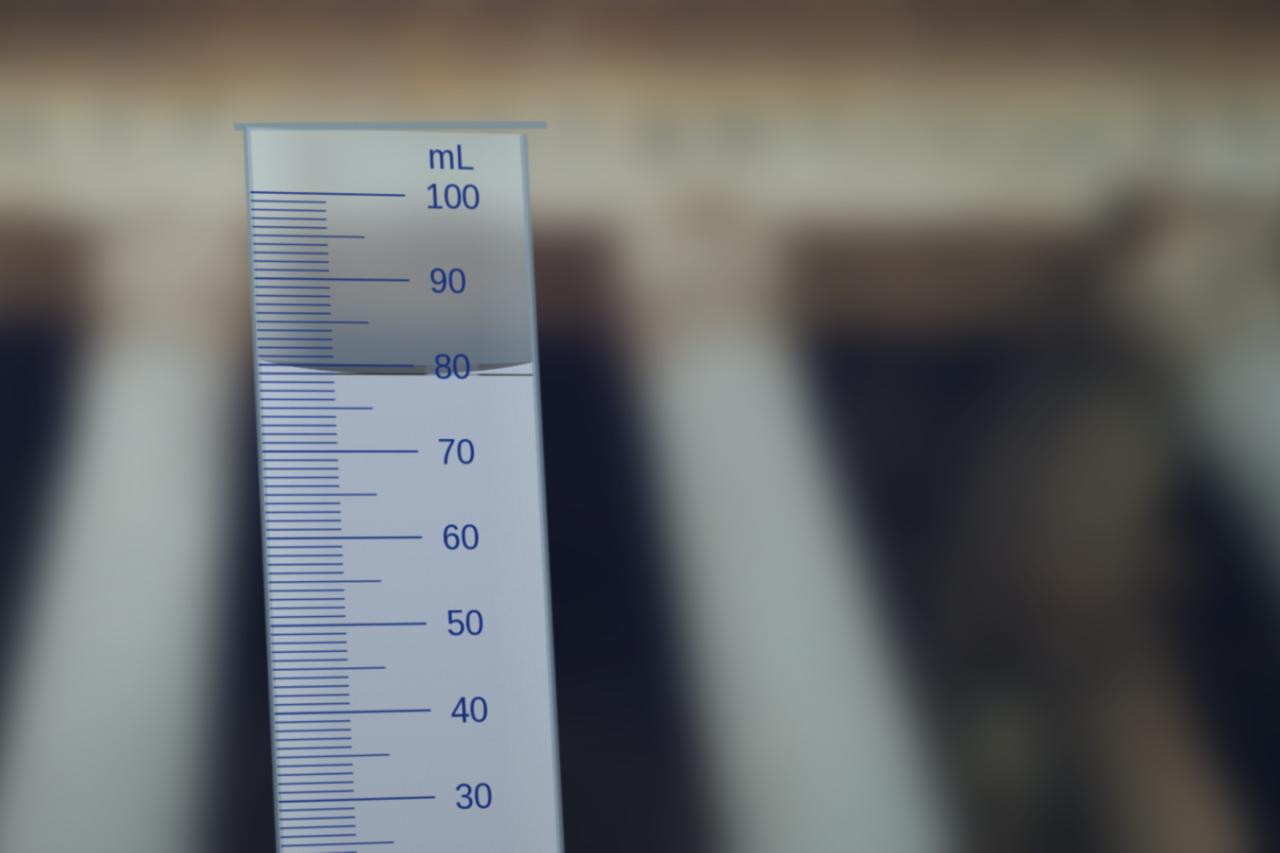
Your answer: 79mL
